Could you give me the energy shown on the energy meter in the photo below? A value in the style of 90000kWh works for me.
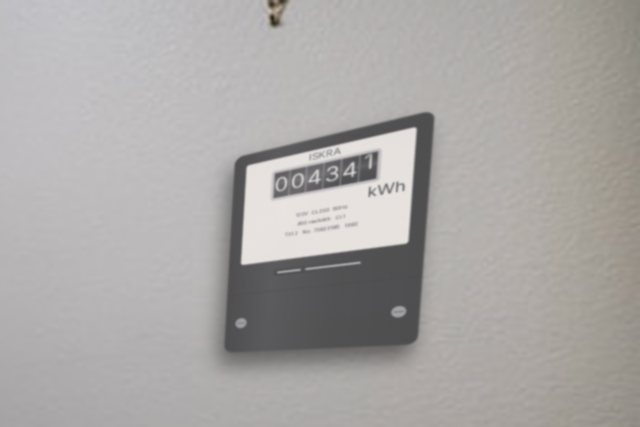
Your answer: 4341kWh
